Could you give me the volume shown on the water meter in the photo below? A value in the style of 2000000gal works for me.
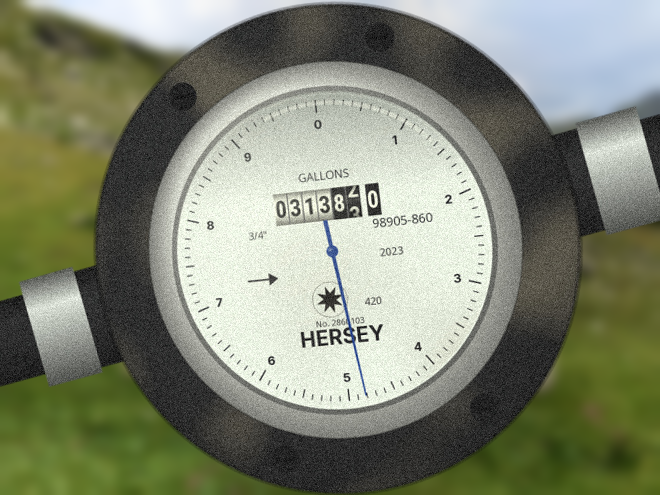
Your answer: 313824.8gal
